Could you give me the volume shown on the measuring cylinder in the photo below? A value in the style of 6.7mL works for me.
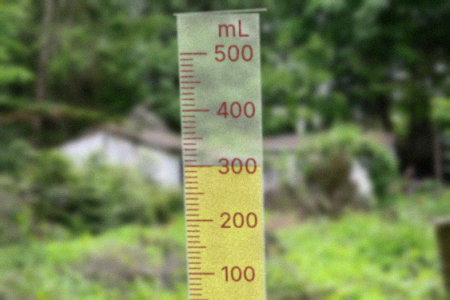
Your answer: 300mL
